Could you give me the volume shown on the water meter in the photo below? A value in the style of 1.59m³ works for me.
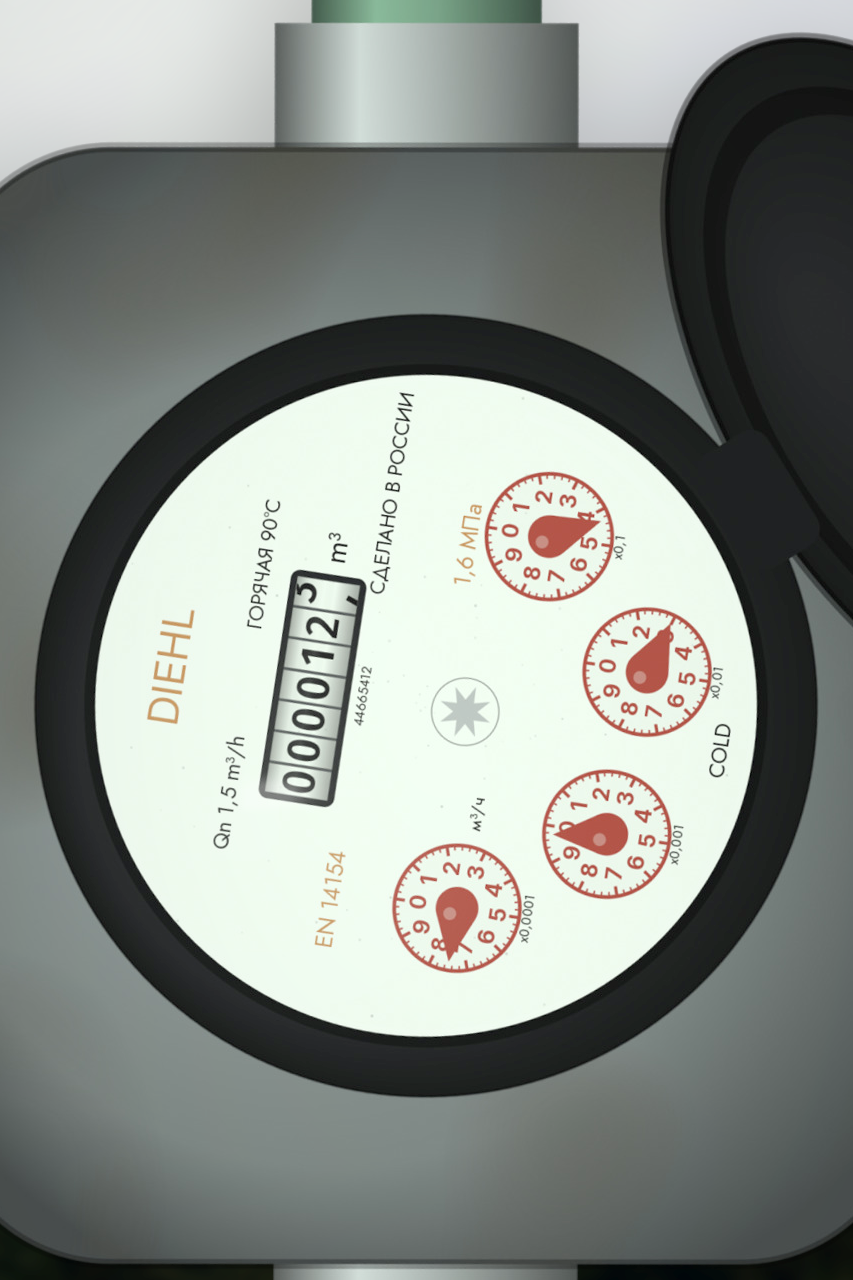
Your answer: 123.4297m³
